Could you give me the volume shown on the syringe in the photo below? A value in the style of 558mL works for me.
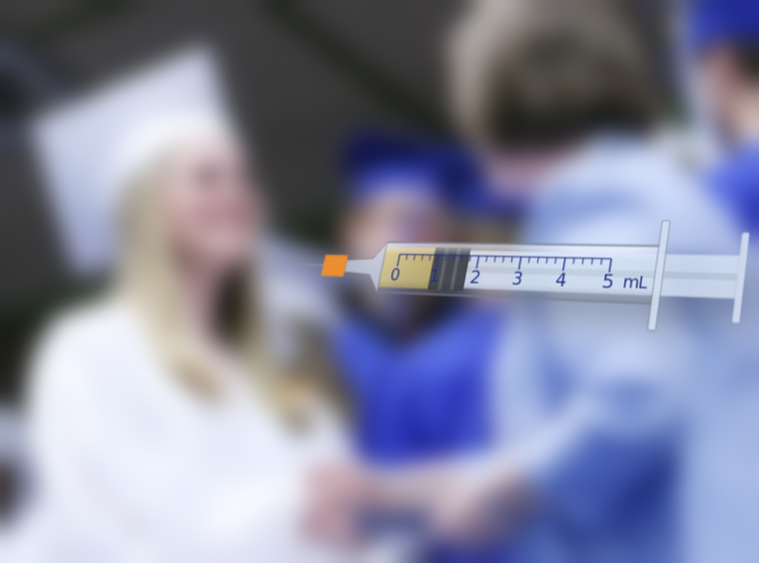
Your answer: 0.9mL
